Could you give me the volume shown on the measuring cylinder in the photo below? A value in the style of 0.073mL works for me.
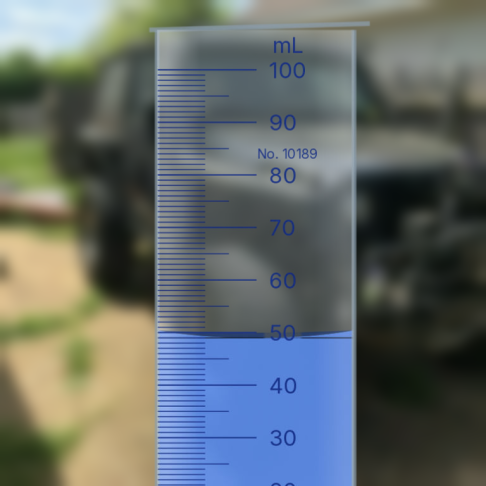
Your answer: 49mL
